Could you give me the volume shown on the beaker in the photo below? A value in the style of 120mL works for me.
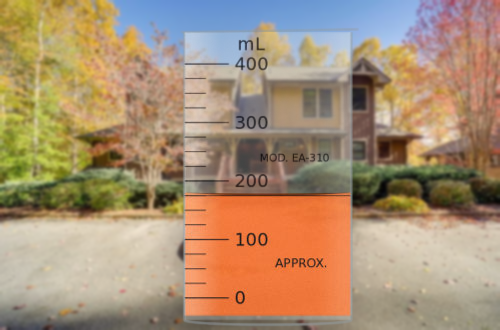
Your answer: 175mL
